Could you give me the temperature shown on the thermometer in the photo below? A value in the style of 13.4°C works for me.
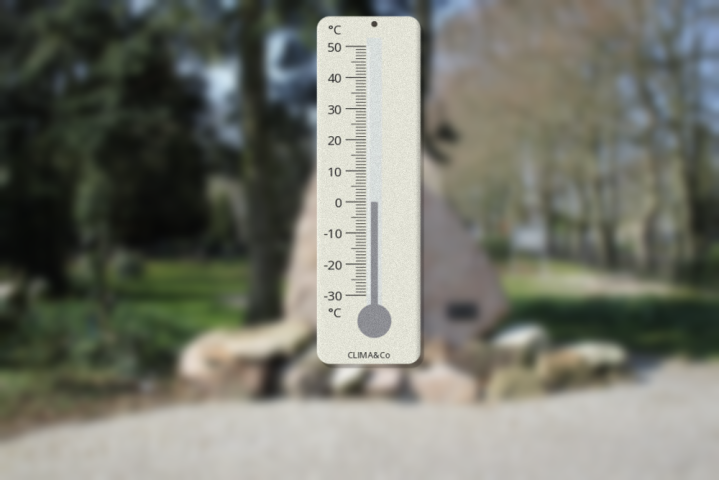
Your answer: 0°C
